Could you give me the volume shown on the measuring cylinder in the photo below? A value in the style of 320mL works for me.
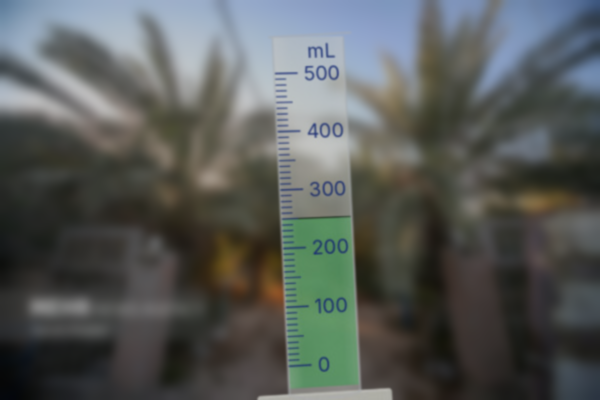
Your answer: 250mL
